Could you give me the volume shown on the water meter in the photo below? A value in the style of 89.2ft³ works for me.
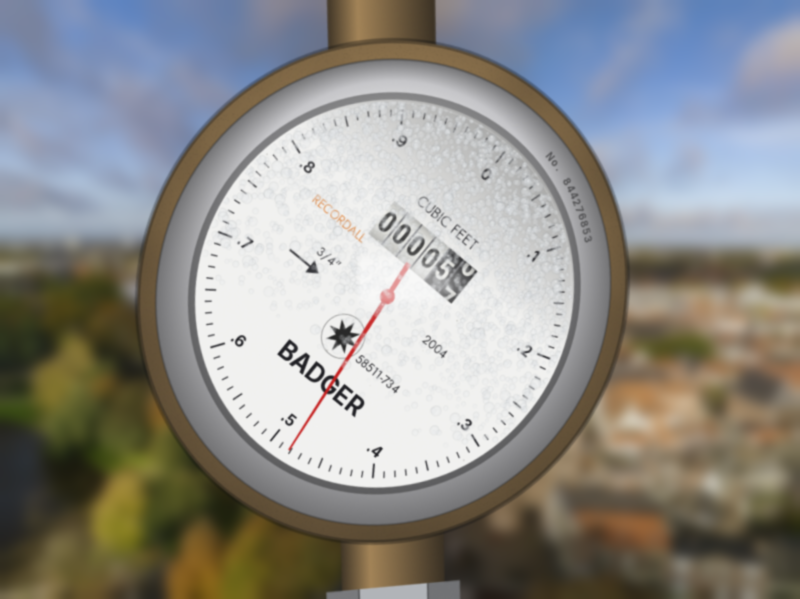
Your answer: 56.48ft³
